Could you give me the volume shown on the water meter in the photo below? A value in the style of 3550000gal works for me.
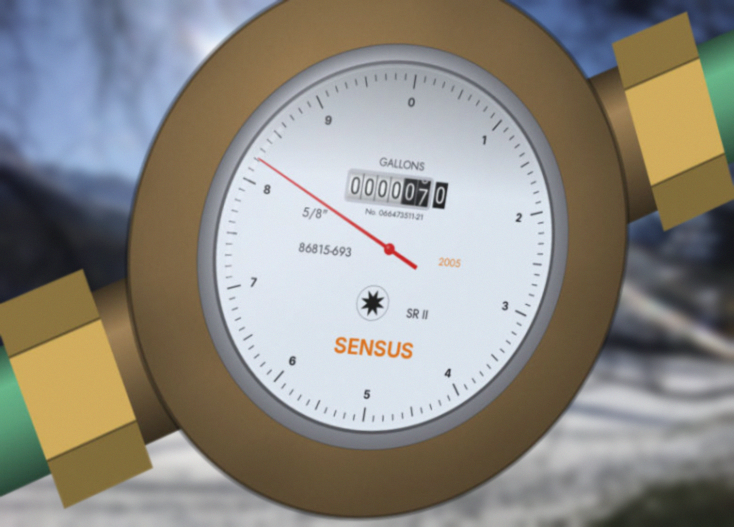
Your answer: 68.2gal
